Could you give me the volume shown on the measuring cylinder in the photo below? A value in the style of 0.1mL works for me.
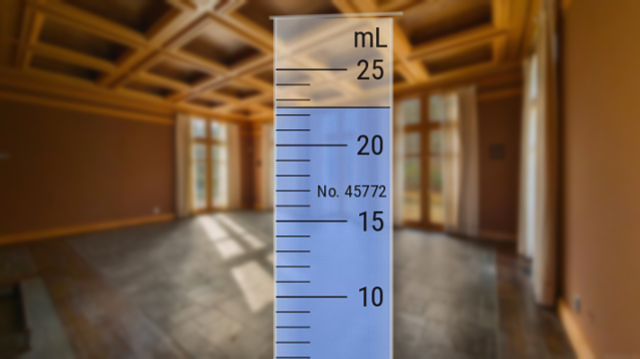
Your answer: 22.5mL
